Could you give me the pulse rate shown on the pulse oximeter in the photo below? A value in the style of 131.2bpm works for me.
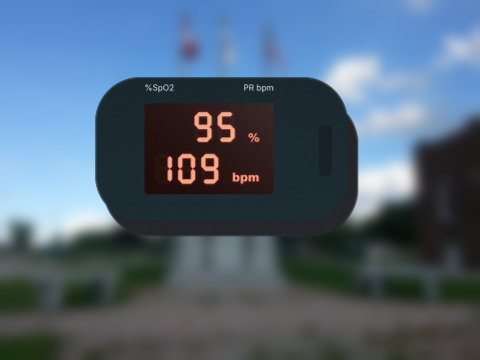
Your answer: 109bpm
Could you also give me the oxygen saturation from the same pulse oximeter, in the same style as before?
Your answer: 95%
